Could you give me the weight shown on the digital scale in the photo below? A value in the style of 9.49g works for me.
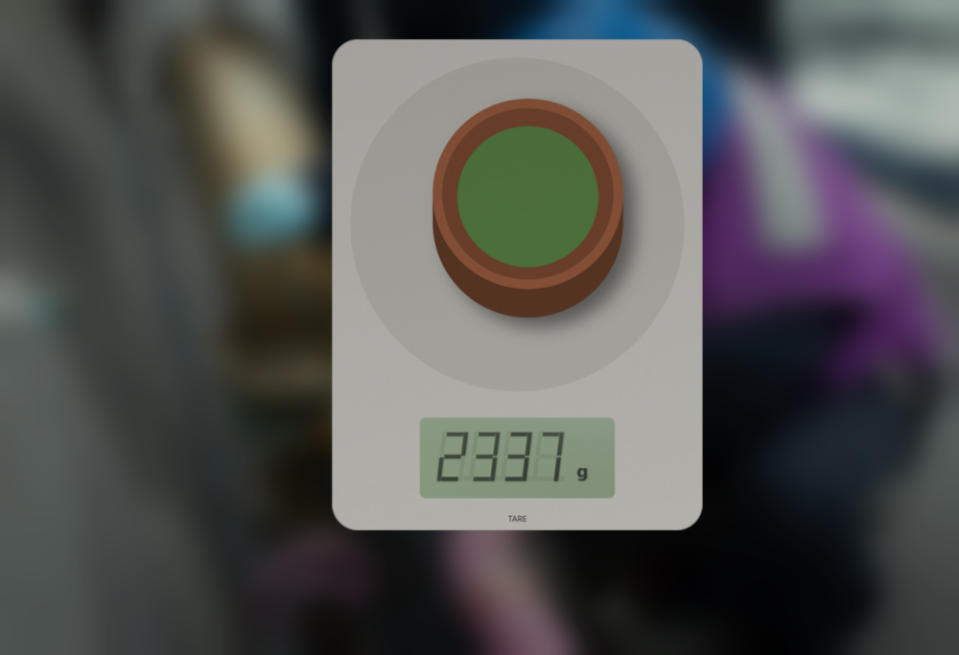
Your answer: 2337g
